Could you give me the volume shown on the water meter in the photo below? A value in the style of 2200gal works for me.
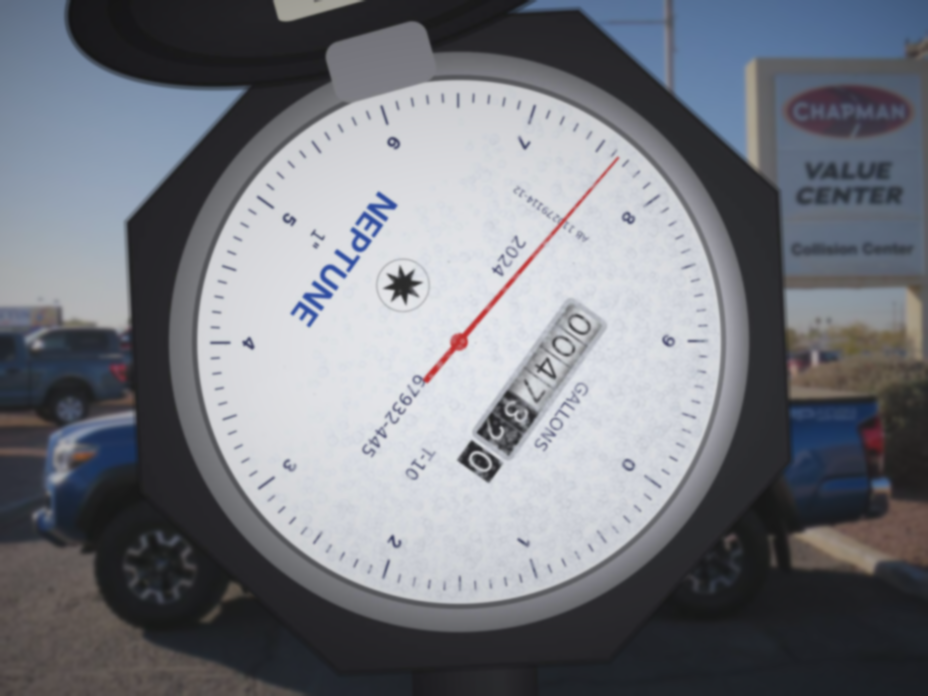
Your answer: 47317.6gal
